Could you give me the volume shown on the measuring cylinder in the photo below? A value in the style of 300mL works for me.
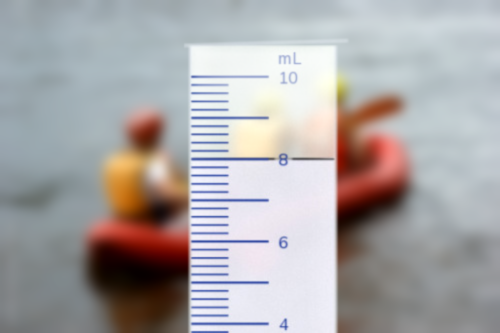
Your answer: 8mL
